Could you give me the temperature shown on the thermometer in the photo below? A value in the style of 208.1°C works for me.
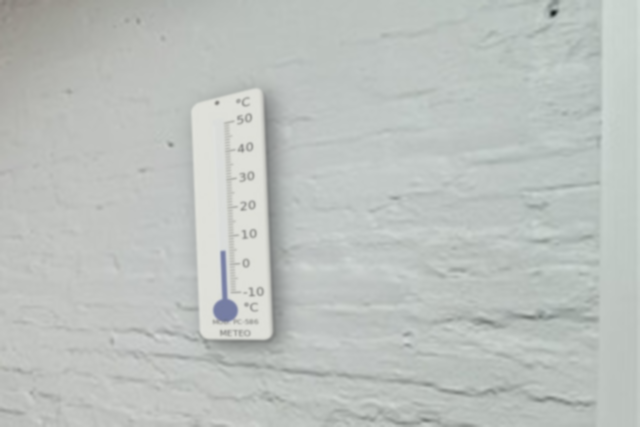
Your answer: 5°C
